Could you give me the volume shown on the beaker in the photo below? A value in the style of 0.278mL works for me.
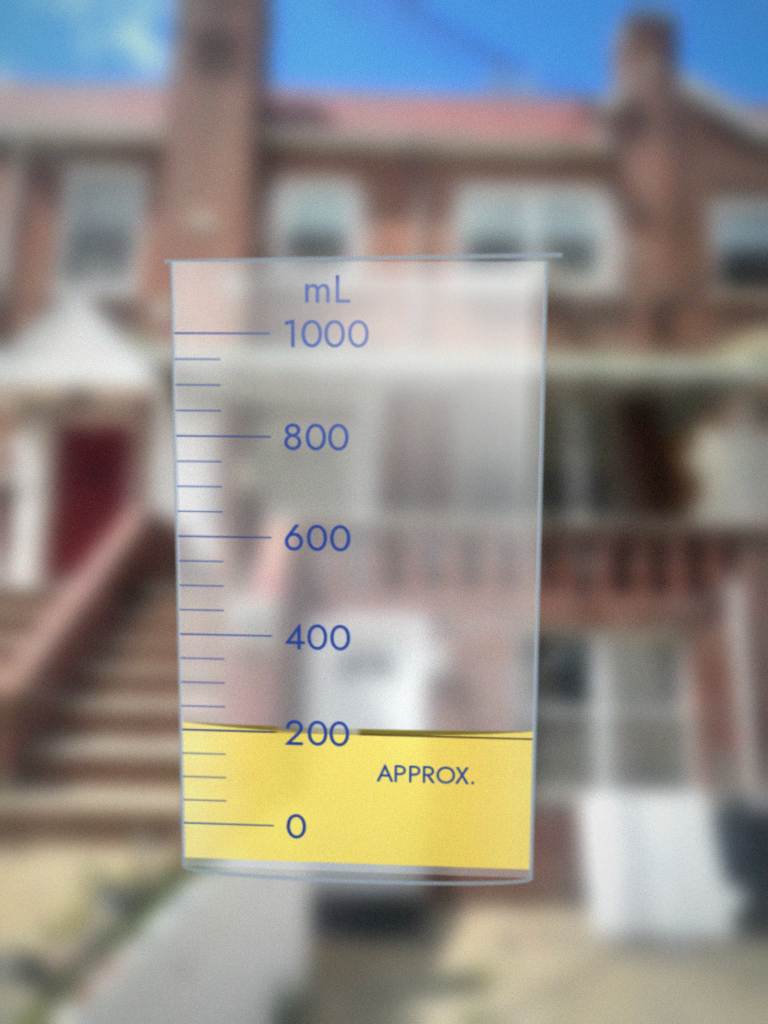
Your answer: 200mL
